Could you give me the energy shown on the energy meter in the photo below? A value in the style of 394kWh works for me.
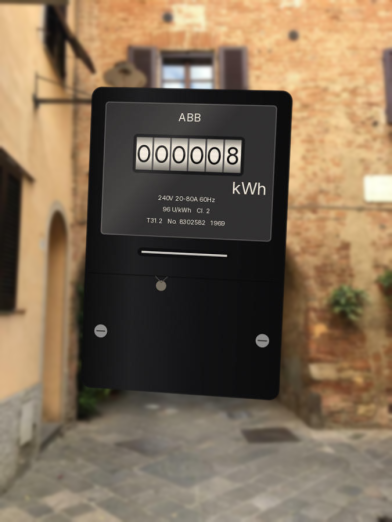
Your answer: 8kWh
